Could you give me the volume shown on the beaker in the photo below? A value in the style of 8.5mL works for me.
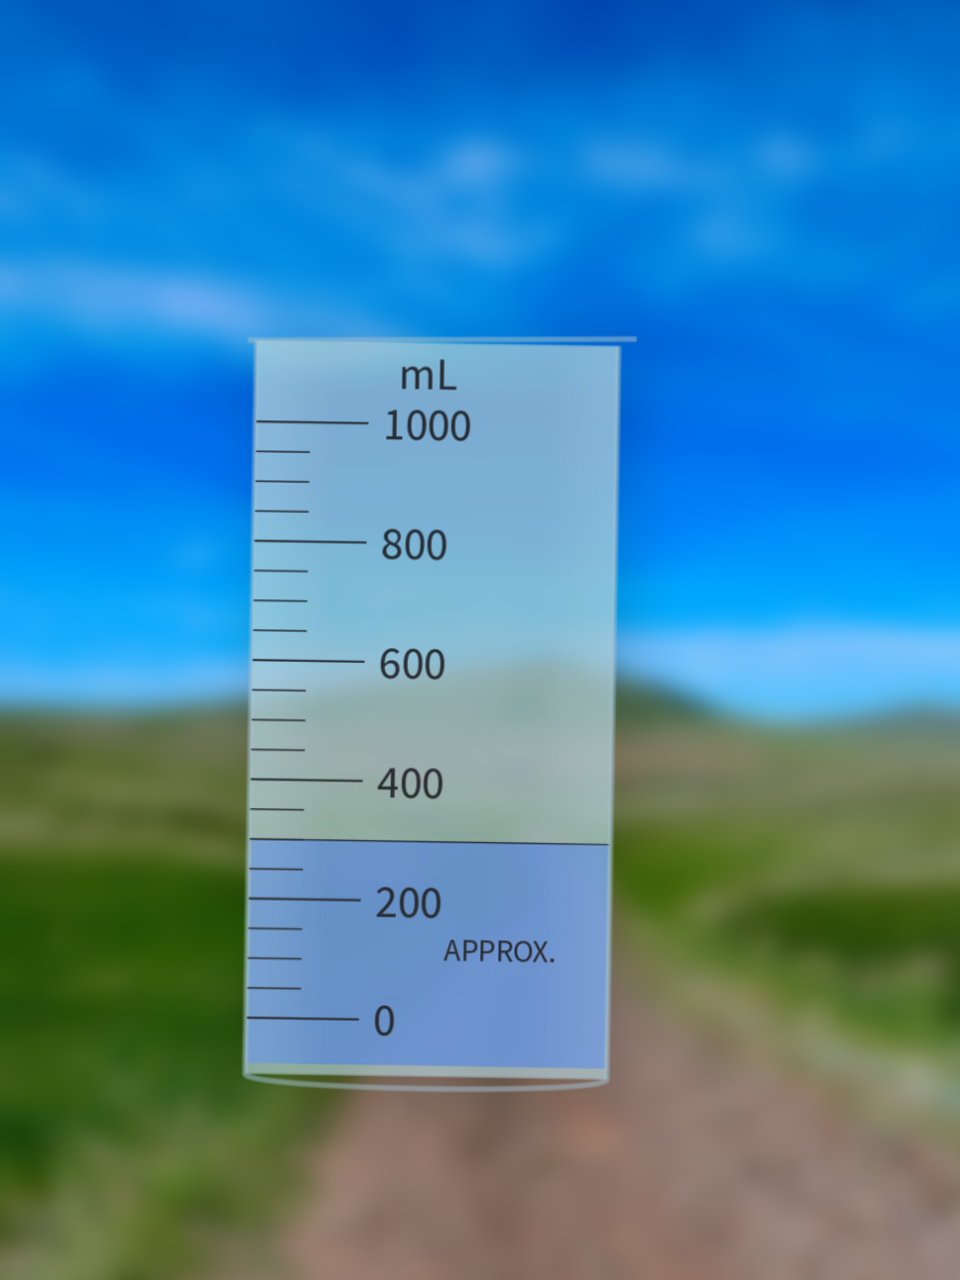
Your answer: 300mL
